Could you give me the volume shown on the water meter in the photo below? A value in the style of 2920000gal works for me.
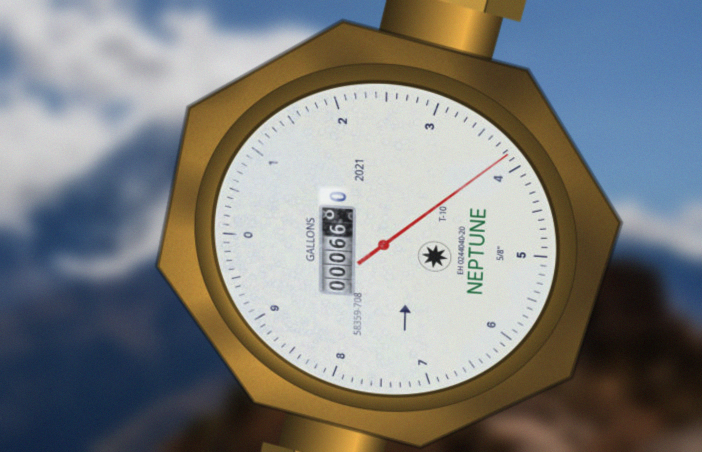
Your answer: 6683.8gal
